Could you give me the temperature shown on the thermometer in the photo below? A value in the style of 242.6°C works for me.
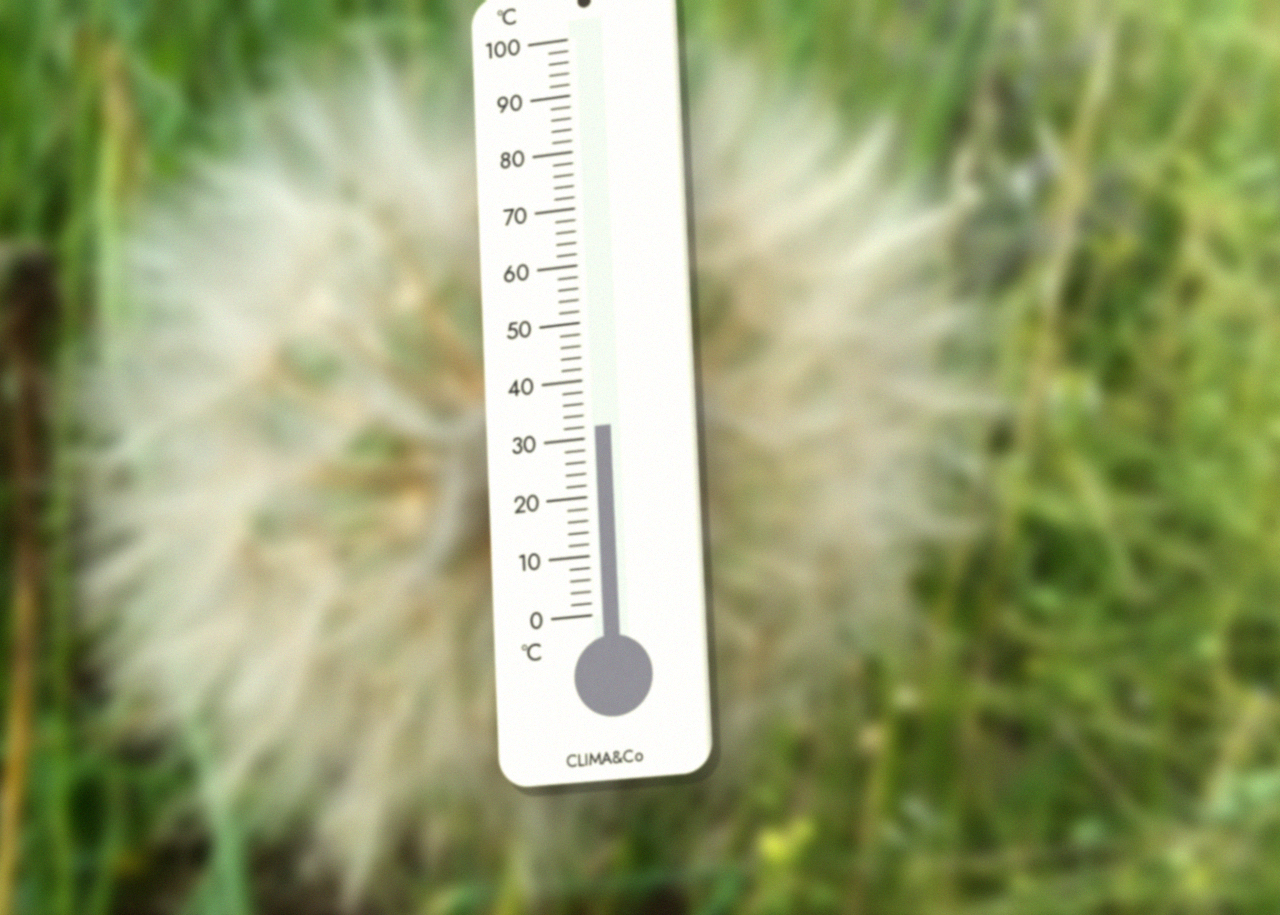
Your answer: 32°C
